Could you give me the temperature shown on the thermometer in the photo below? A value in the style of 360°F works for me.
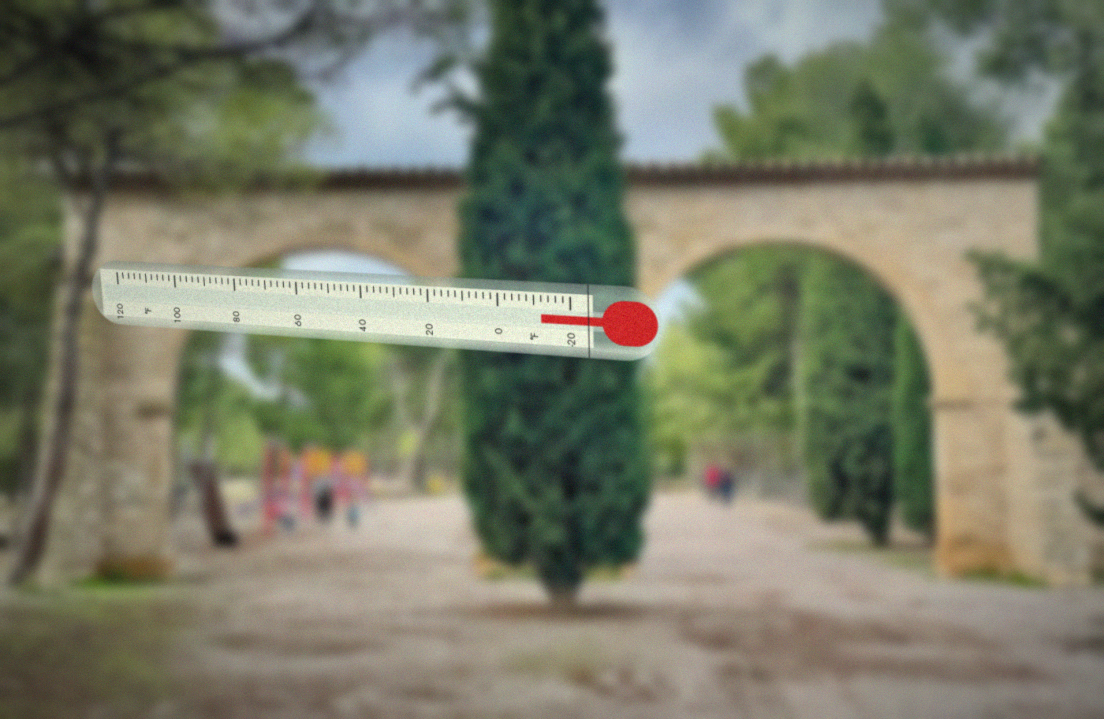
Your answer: -12°F
